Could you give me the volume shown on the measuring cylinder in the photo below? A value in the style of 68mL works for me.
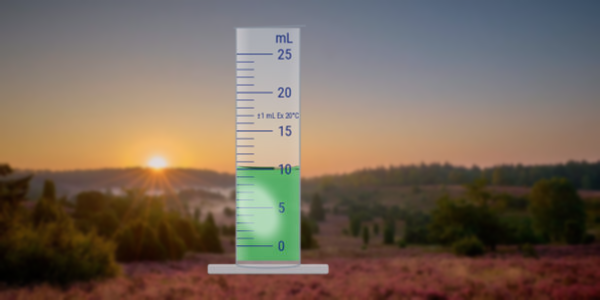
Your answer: 10mL
